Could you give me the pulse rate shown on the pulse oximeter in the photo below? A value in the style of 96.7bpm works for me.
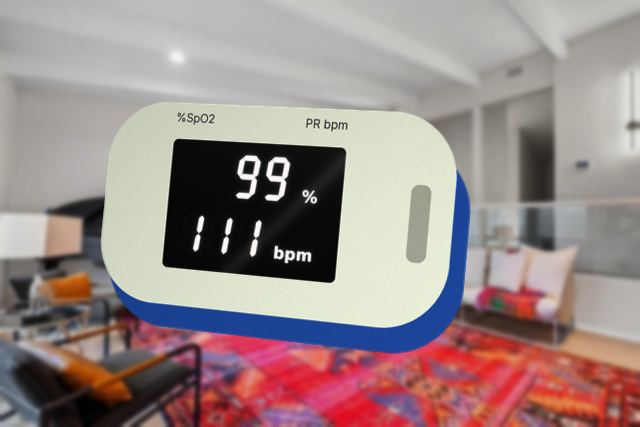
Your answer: 111bpm
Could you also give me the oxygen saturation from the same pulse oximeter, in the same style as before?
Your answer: 99%
